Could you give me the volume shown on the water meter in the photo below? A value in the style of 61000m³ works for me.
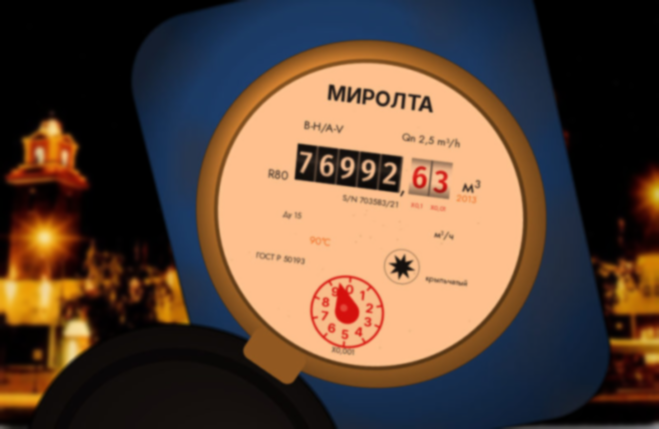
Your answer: 76992.629m³
